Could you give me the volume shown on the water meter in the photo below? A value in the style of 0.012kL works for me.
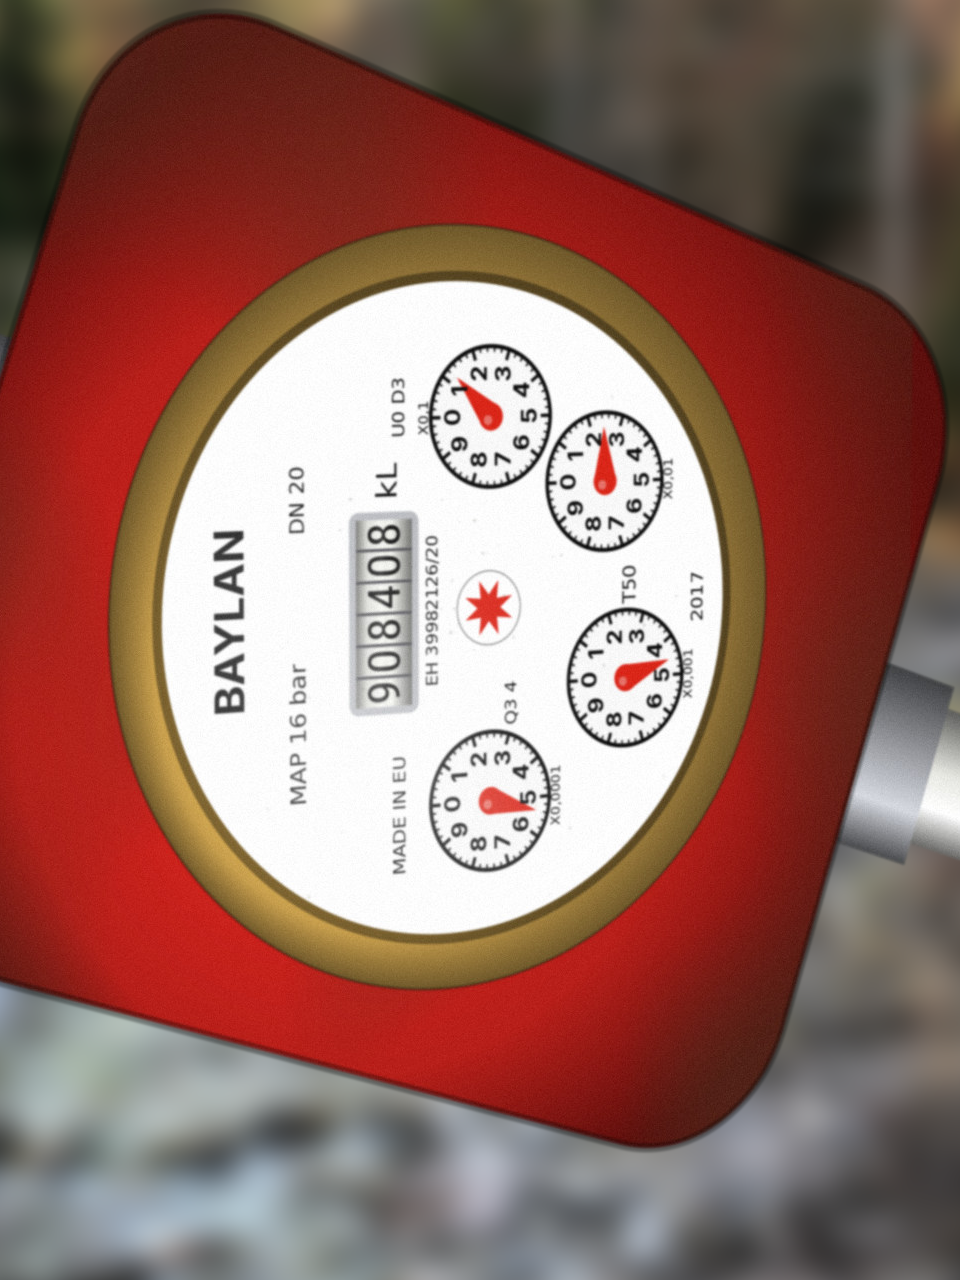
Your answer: 908408.1245kL
